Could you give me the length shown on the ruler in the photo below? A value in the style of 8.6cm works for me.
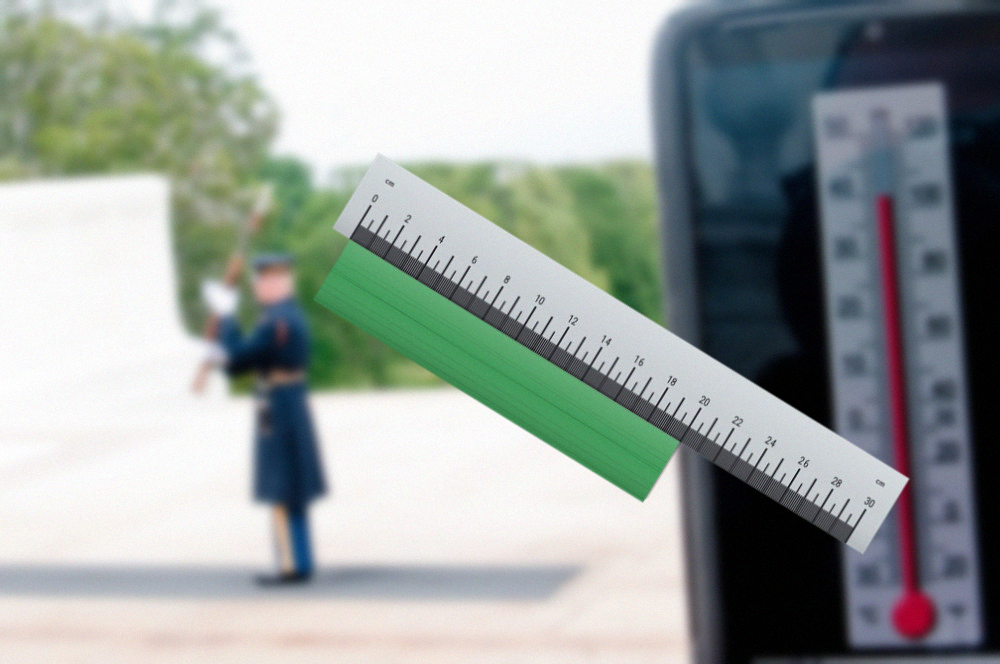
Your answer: 20cm
